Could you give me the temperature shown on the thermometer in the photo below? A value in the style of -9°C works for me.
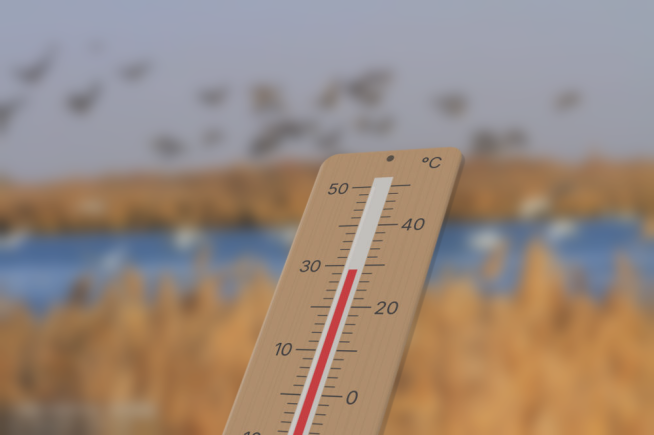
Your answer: 29°C
